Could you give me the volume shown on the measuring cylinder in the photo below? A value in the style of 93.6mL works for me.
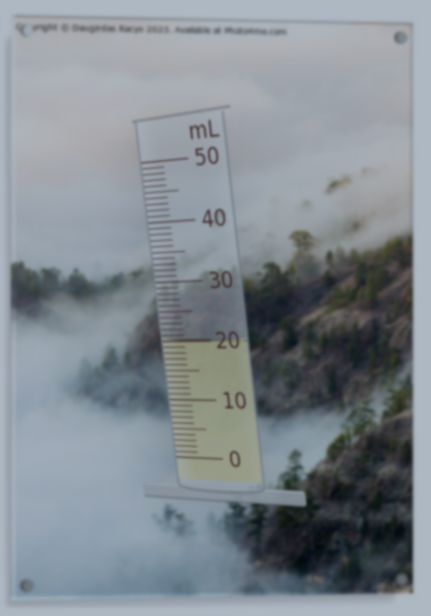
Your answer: 20mL
